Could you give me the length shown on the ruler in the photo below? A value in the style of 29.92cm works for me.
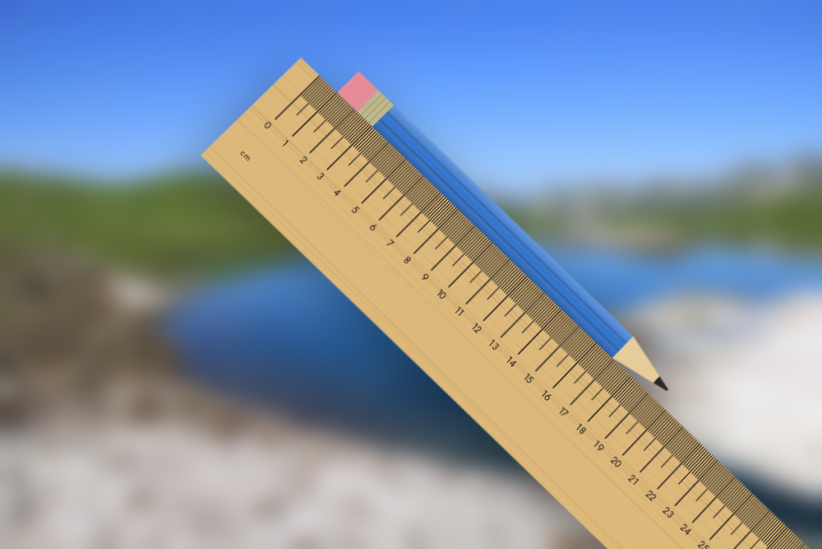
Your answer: 18.5cm
